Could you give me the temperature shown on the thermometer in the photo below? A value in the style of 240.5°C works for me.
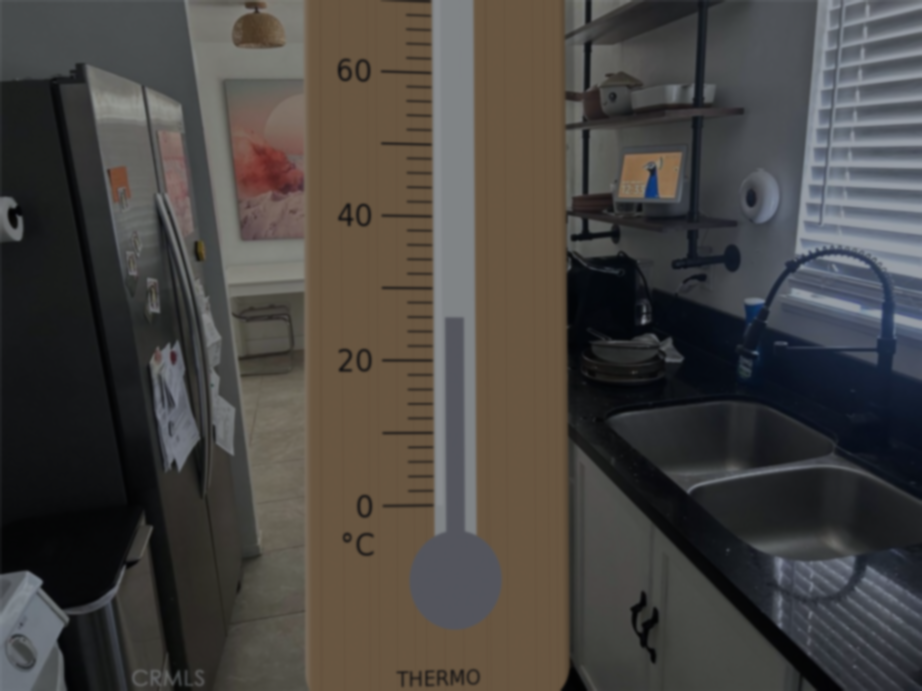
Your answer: 26°C
